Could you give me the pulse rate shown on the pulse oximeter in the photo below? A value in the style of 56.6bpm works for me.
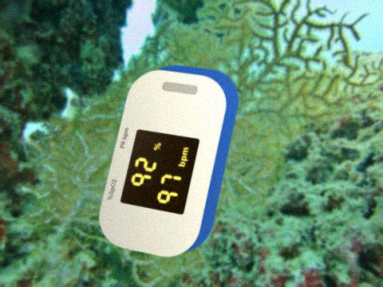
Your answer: 97bpm
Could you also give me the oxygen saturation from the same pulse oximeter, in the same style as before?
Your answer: 92%
